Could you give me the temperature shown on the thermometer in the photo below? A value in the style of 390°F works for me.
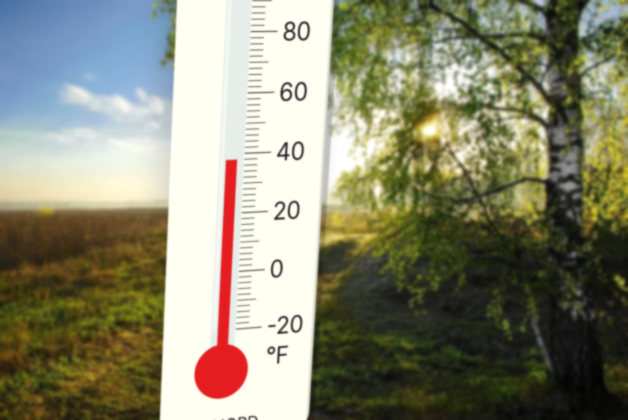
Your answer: 38°F
